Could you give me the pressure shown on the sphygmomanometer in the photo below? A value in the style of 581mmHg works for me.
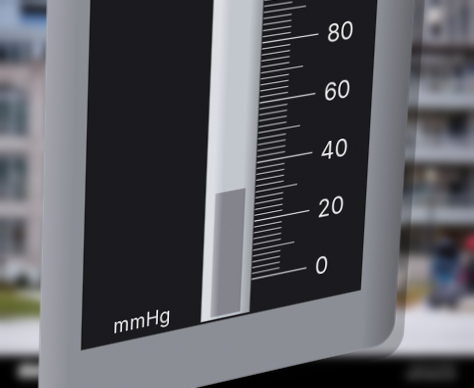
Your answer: 32mmHg
